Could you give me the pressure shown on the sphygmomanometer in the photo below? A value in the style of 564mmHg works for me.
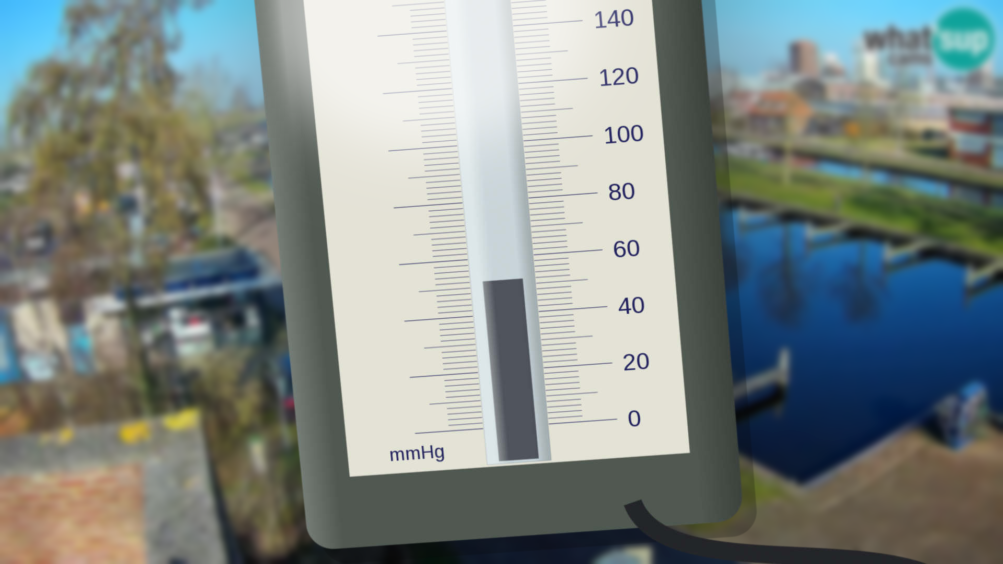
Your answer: 52mmHg
